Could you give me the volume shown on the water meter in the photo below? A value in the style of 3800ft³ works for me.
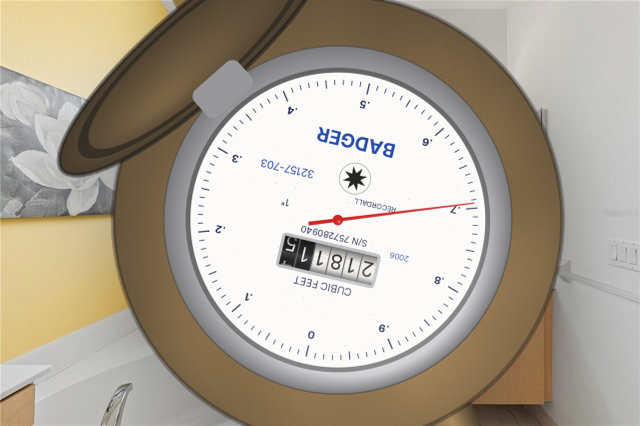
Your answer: 218114.69ft³
